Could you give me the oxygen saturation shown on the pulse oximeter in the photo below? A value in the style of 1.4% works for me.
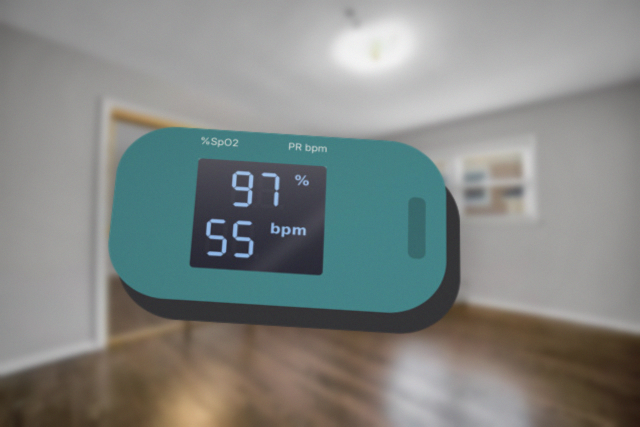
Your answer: 97%
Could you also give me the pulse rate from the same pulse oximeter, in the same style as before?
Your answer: 55bpm
